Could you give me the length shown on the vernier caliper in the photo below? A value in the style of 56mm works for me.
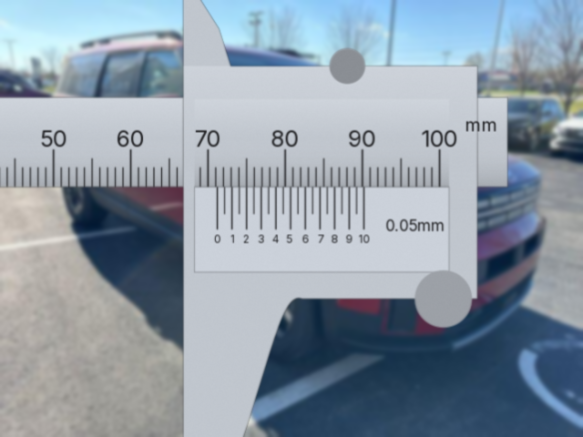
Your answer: 71.2mm
